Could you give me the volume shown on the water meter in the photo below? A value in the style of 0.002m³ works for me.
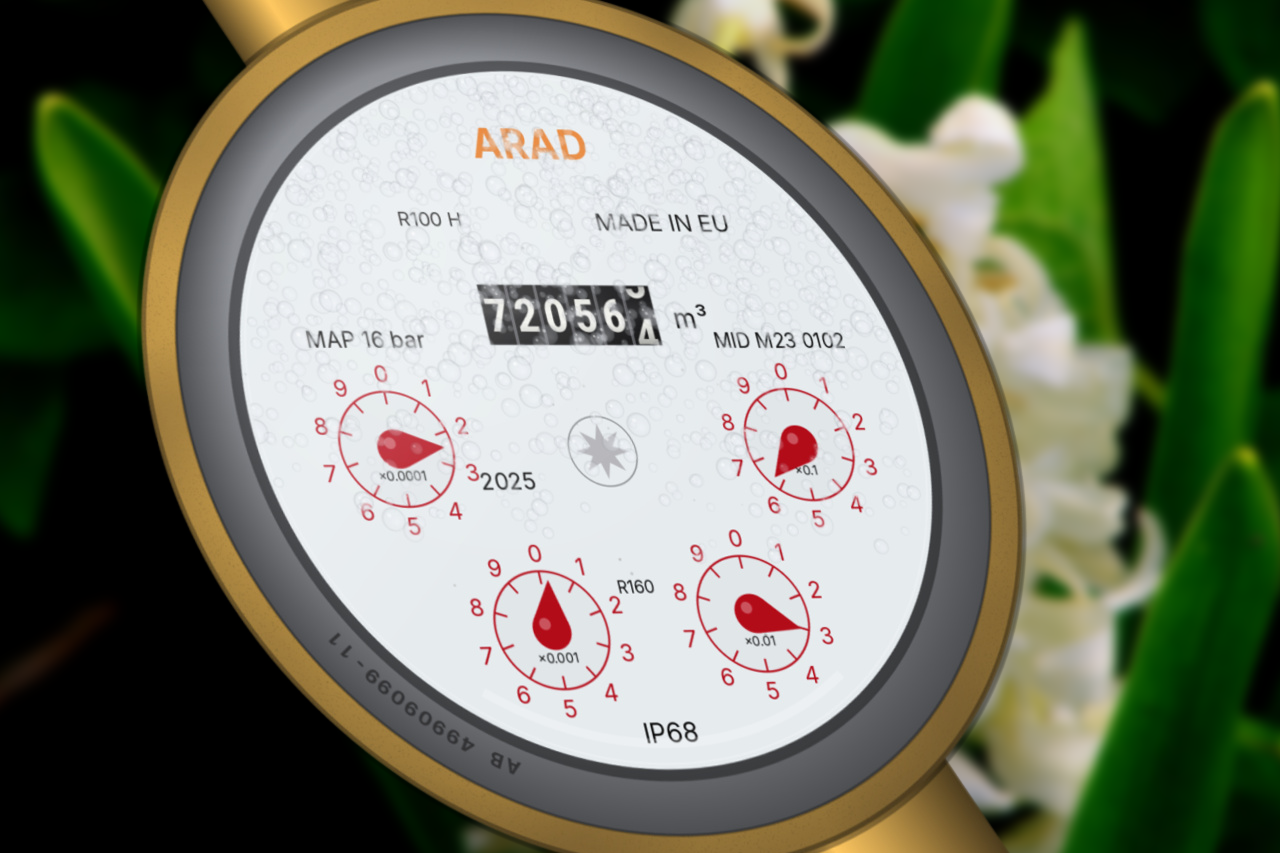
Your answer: 720563.6302m³
